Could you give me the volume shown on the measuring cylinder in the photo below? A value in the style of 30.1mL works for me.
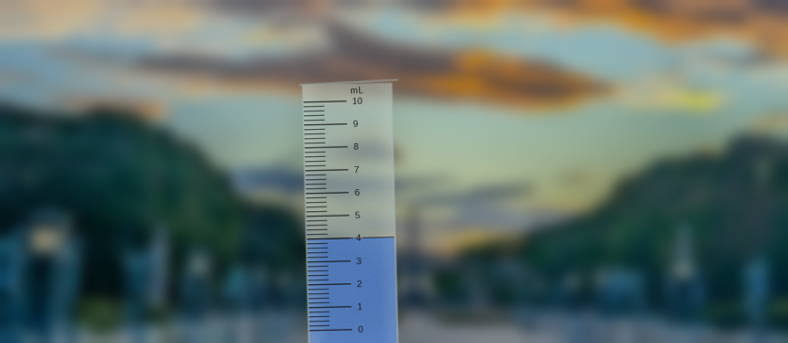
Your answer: 4mL
